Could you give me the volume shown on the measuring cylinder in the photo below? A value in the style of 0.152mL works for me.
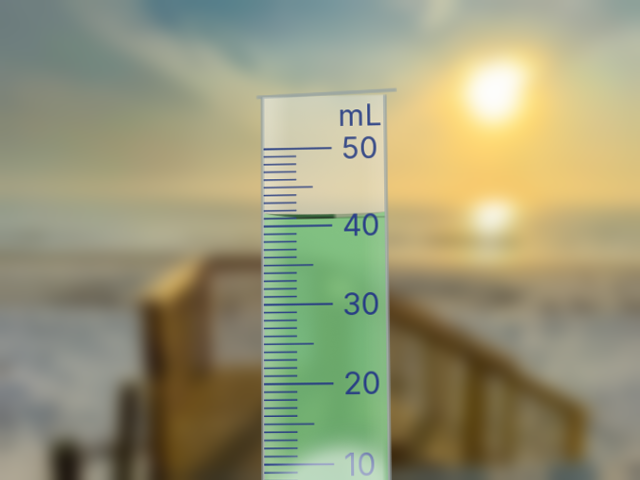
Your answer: 41mL
